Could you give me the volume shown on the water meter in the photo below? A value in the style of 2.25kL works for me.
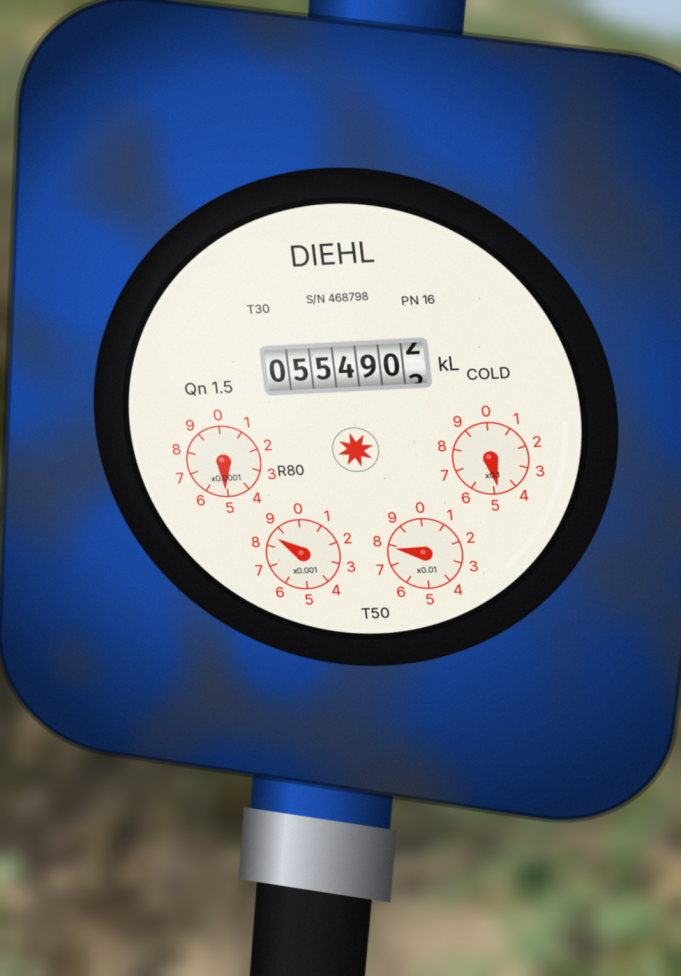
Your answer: 554902.4785kL
